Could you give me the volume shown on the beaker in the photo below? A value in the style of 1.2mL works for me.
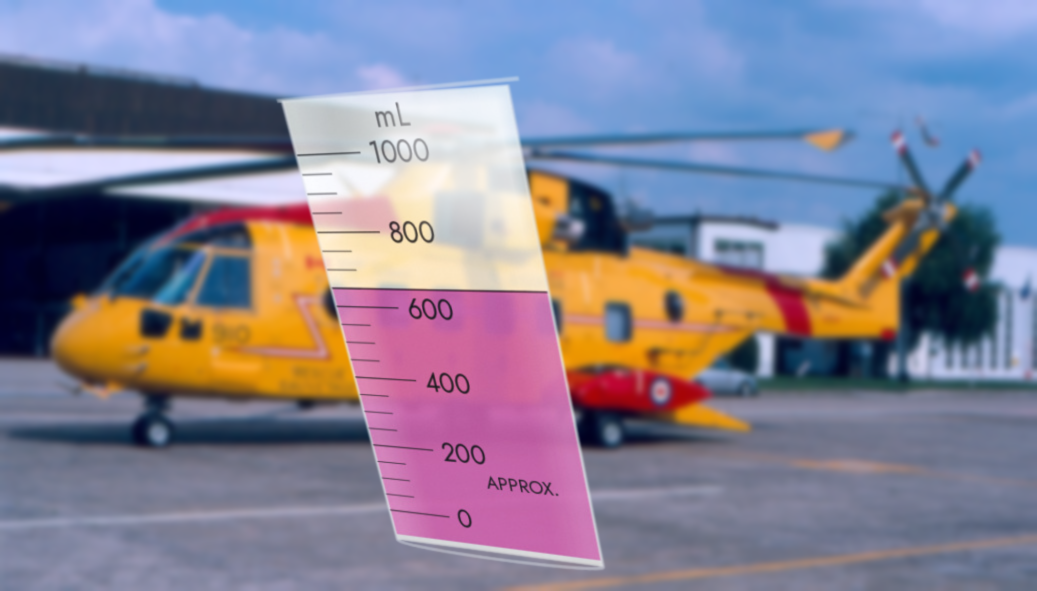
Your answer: 650mL
